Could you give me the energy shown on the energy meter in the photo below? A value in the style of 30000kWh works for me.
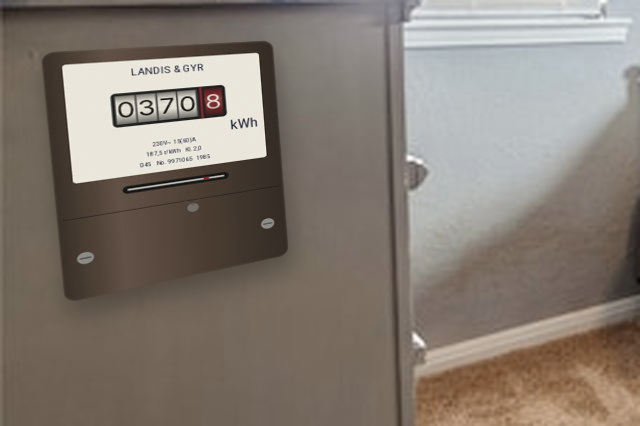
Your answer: 370.8kWh
